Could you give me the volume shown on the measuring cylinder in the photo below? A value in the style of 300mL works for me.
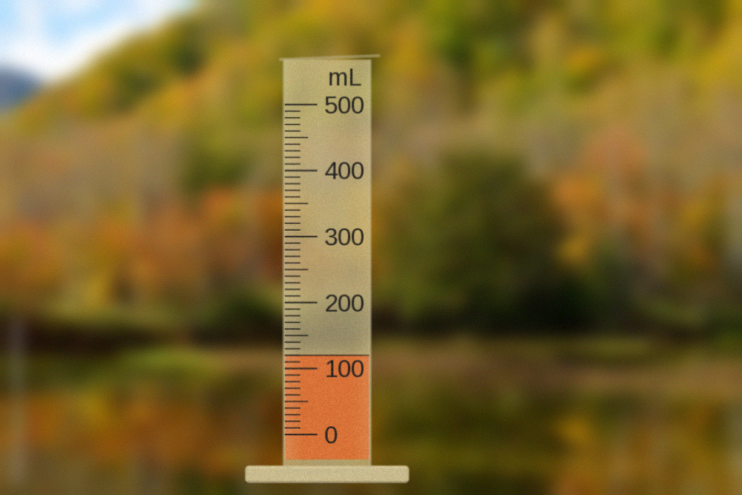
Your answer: 120mL
